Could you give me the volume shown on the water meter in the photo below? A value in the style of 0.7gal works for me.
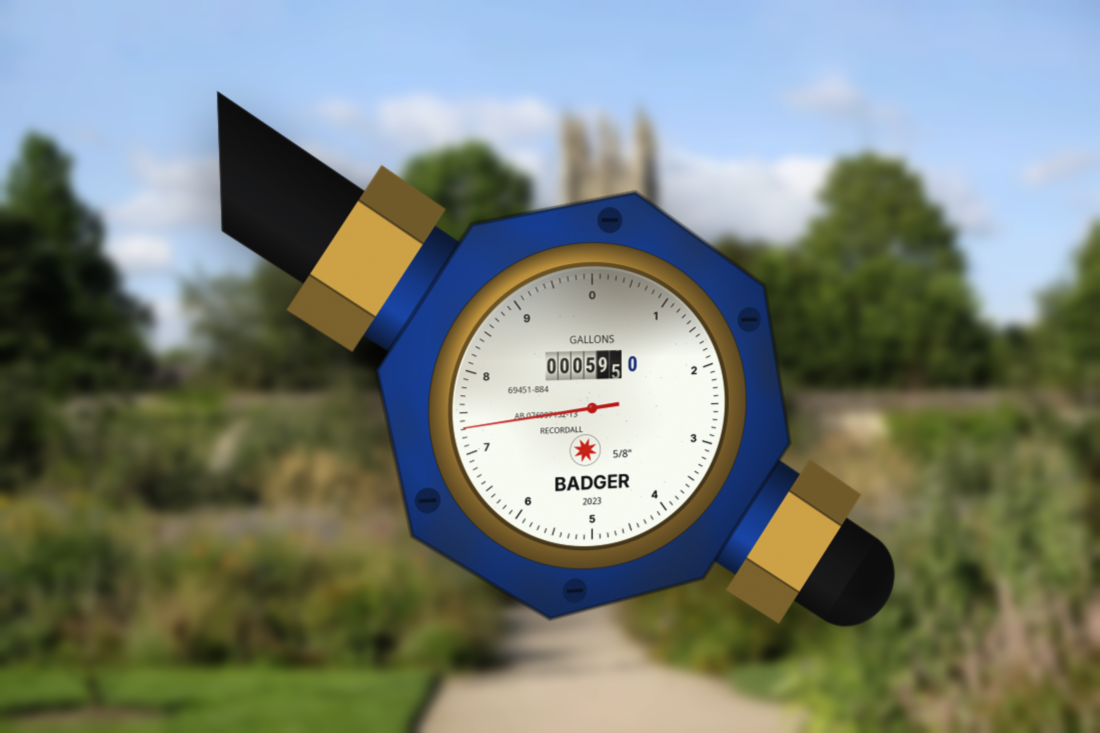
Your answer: 5947.3gal
